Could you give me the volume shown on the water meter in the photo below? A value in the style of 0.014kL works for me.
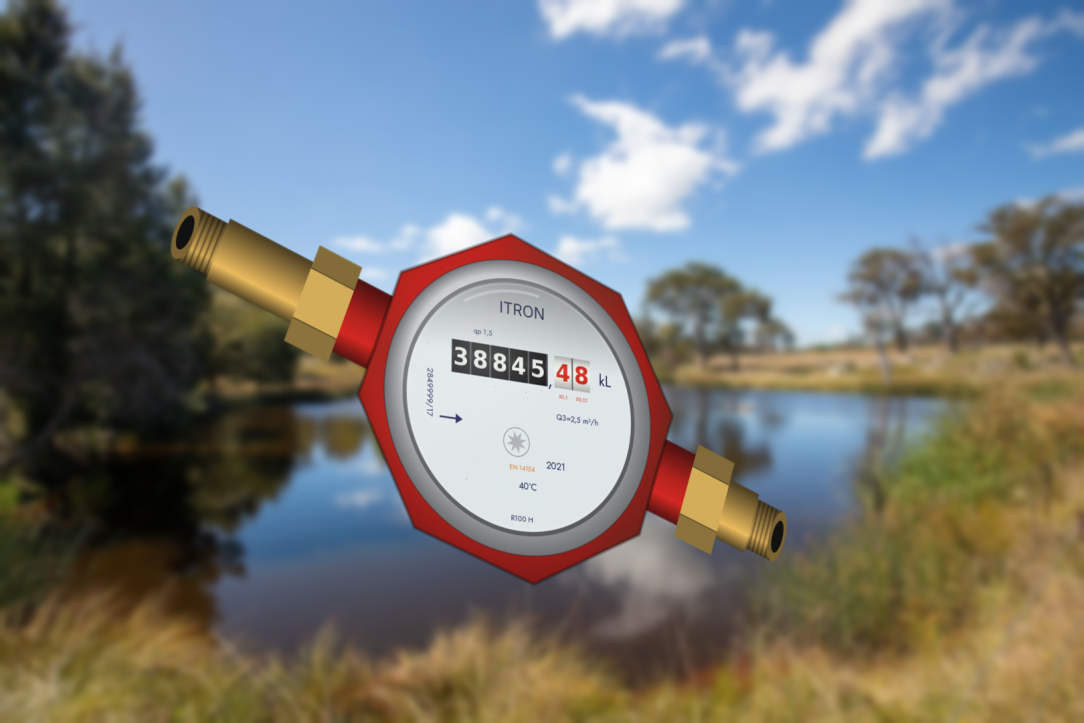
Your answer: 38845.48kL
